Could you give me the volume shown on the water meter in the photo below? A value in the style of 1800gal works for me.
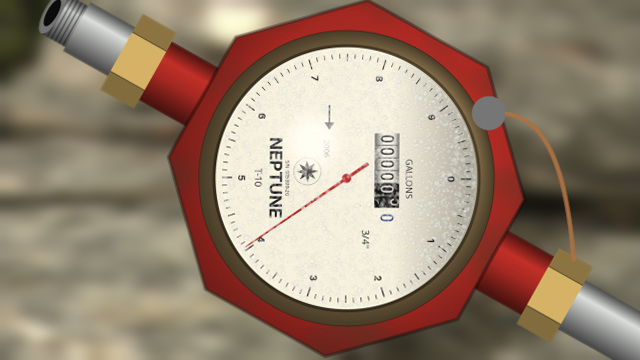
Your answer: 54.0gal
